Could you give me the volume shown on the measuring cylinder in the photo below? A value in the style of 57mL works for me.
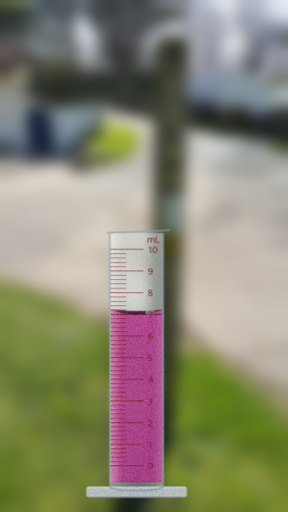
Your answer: 7mL
